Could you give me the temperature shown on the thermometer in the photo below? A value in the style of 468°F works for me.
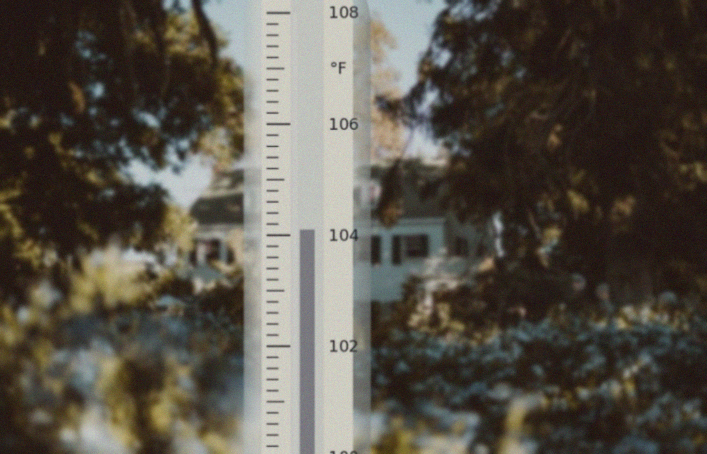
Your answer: 104.1°F
